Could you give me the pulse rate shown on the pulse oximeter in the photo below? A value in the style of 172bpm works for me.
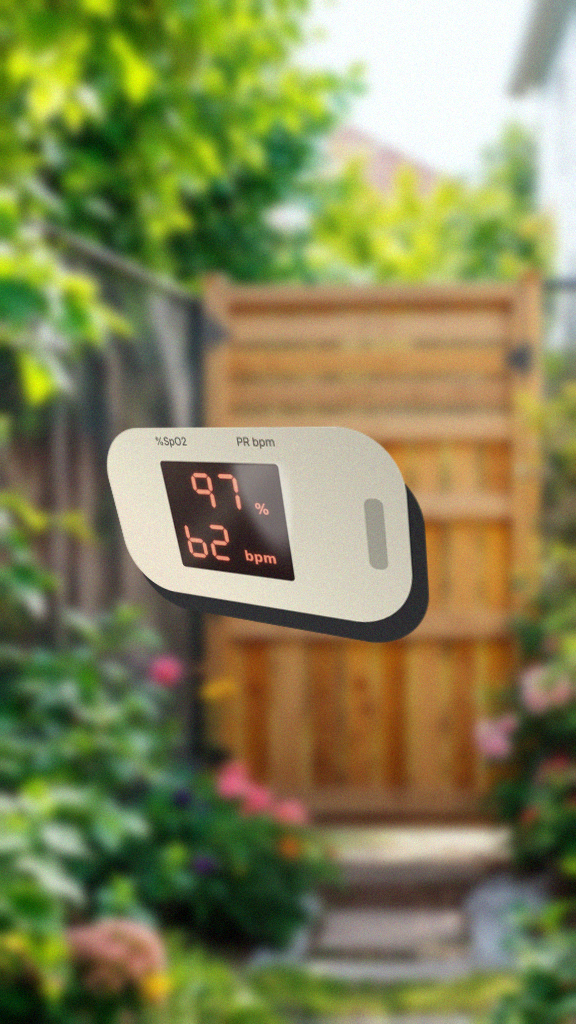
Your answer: 62bpm
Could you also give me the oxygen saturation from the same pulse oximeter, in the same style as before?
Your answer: 97%
